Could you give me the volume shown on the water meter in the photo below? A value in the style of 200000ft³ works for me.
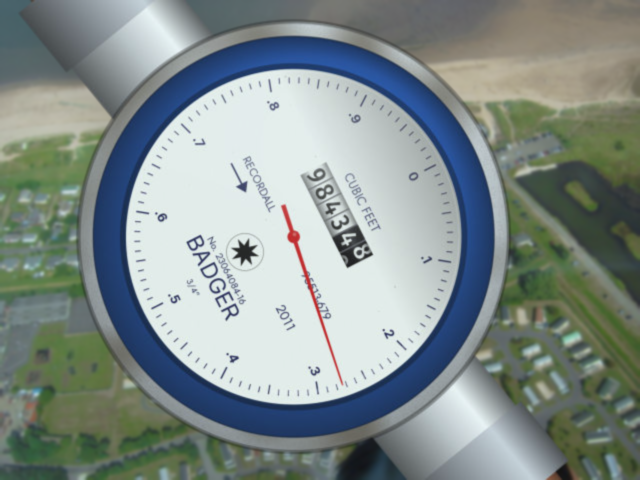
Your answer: 984348.27ft³
